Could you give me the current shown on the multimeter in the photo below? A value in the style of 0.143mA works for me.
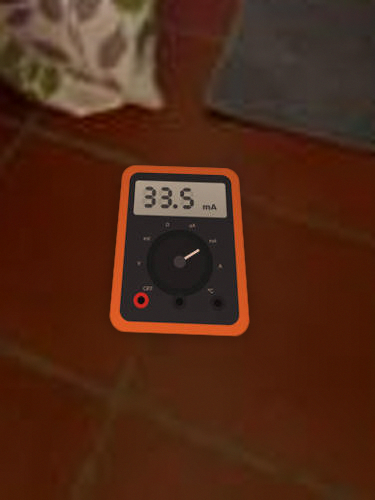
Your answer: 33.5mA
